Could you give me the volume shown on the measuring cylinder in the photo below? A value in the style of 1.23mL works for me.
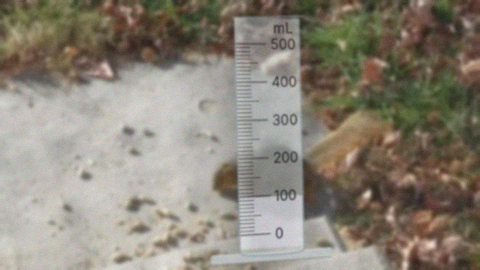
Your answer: 100mL
